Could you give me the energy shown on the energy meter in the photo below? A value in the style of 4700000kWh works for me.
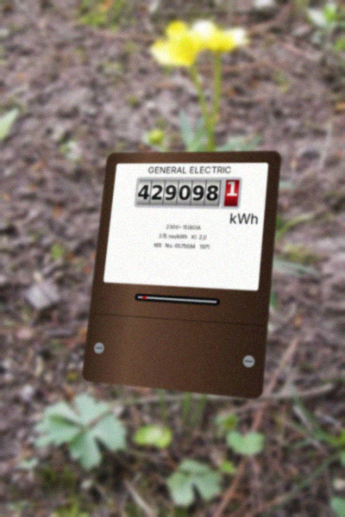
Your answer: 429098.1kWh
